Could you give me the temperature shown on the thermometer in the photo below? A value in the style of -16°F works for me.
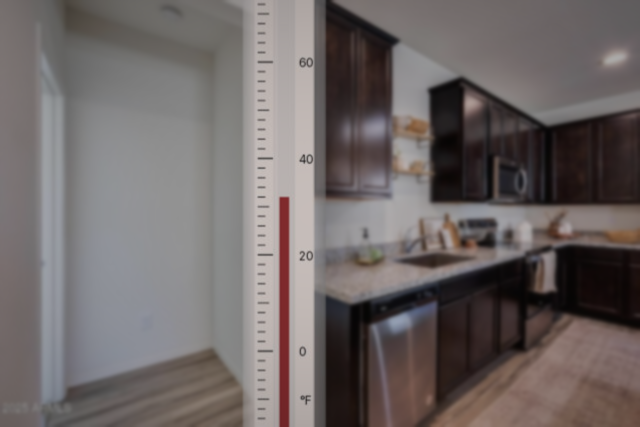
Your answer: 32°F
